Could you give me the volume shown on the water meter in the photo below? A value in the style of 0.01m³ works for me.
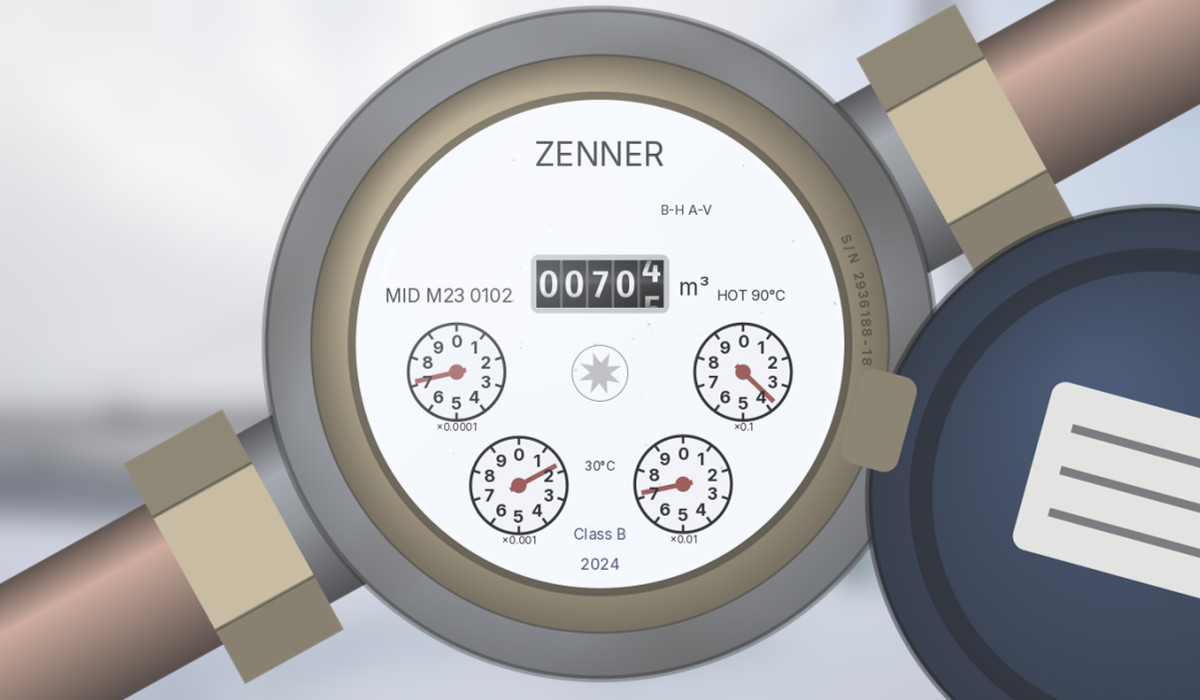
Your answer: 704.3717m³
